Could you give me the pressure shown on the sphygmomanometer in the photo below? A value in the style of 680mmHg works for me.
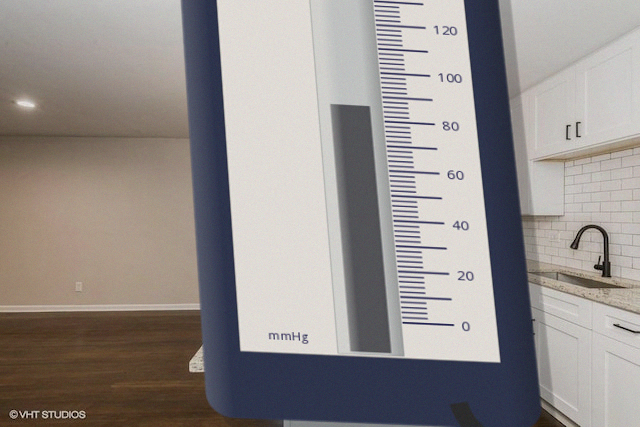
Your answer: 86mmHg
